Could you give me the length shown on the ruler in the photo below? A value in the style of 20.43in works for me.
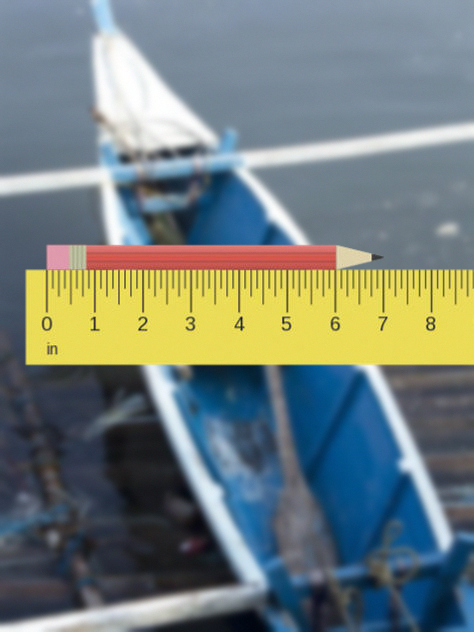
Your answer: 7in
